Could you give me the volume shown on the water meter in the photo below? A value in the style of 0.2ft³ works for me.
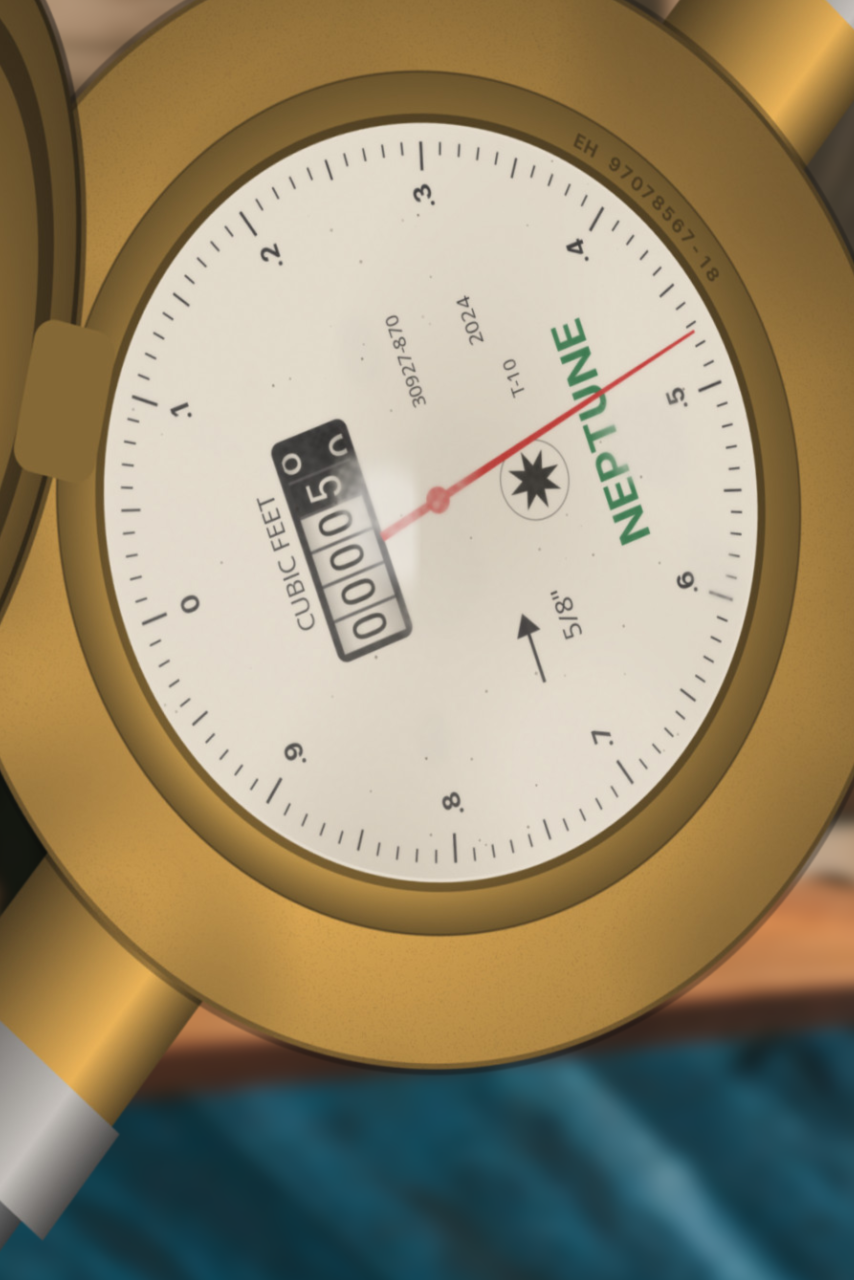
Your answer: 58.47ft³
